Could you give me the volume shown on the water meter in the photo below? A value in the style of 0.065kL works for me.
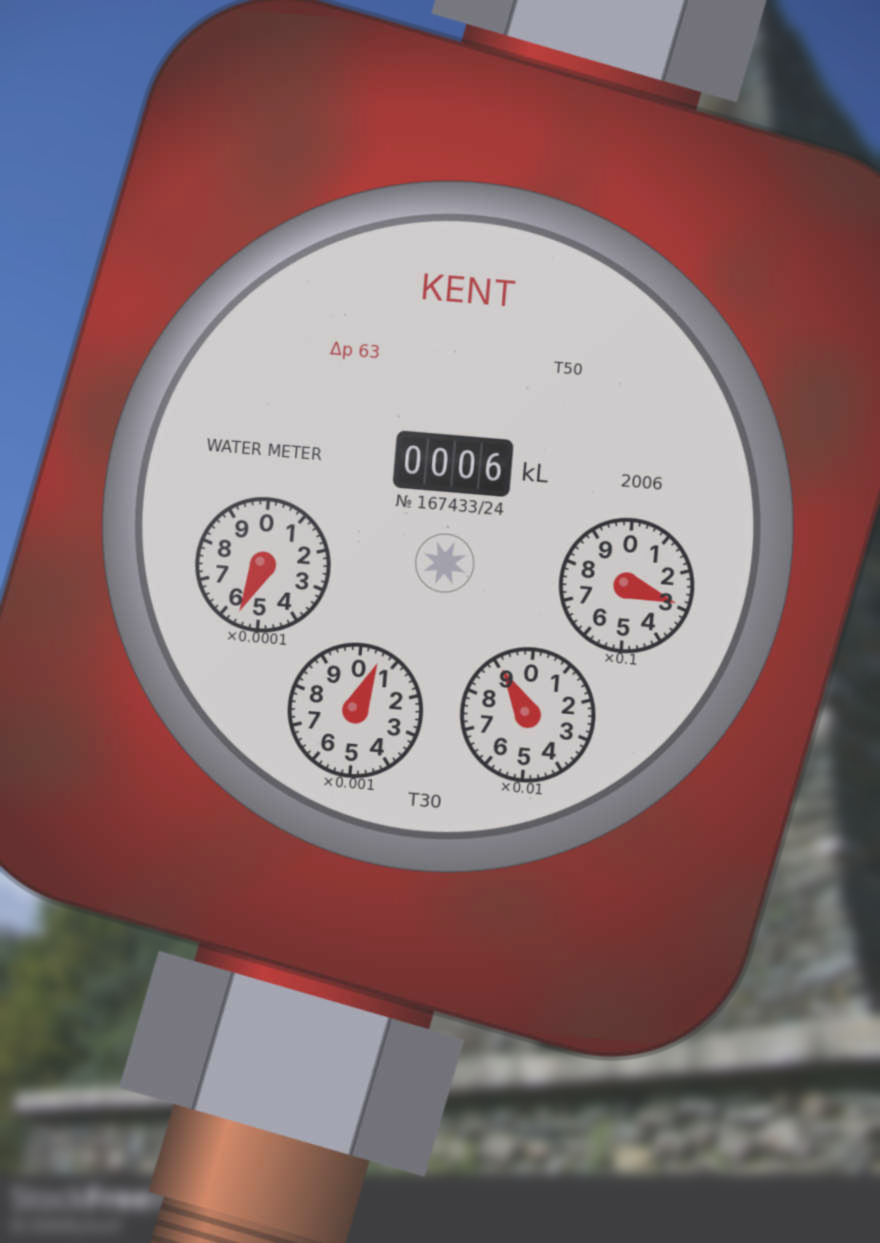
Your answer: 6.2905kL
